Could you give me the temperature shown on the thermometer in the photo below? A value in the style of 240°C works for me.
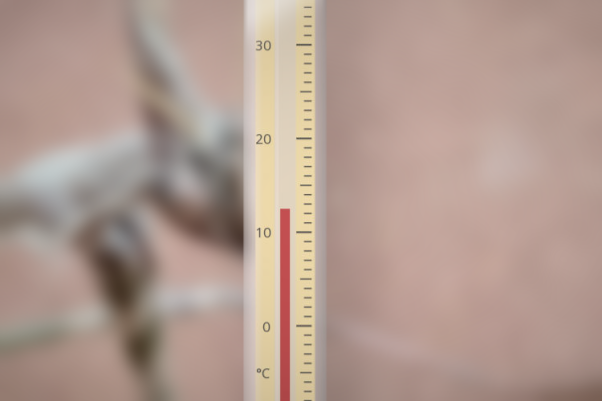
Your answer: 12.5°C
